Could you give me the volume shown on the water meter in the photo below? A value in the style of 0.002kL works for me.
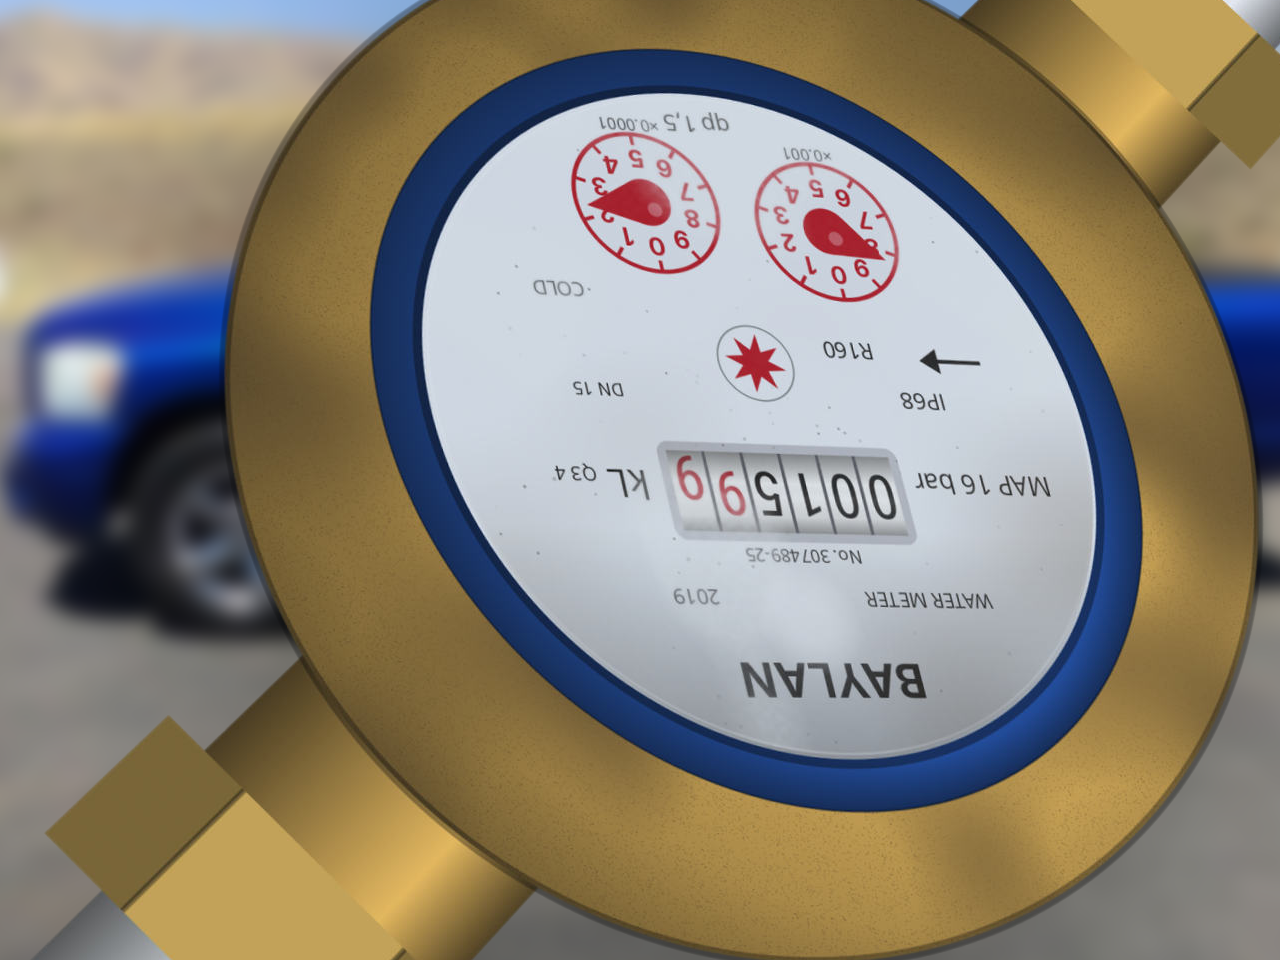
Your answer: 15.9882kL
